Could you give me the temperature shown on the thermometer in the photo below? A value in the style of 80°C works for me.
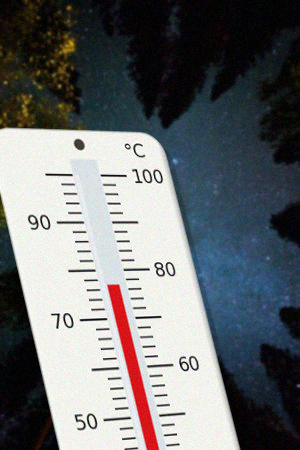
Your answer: 77°C
